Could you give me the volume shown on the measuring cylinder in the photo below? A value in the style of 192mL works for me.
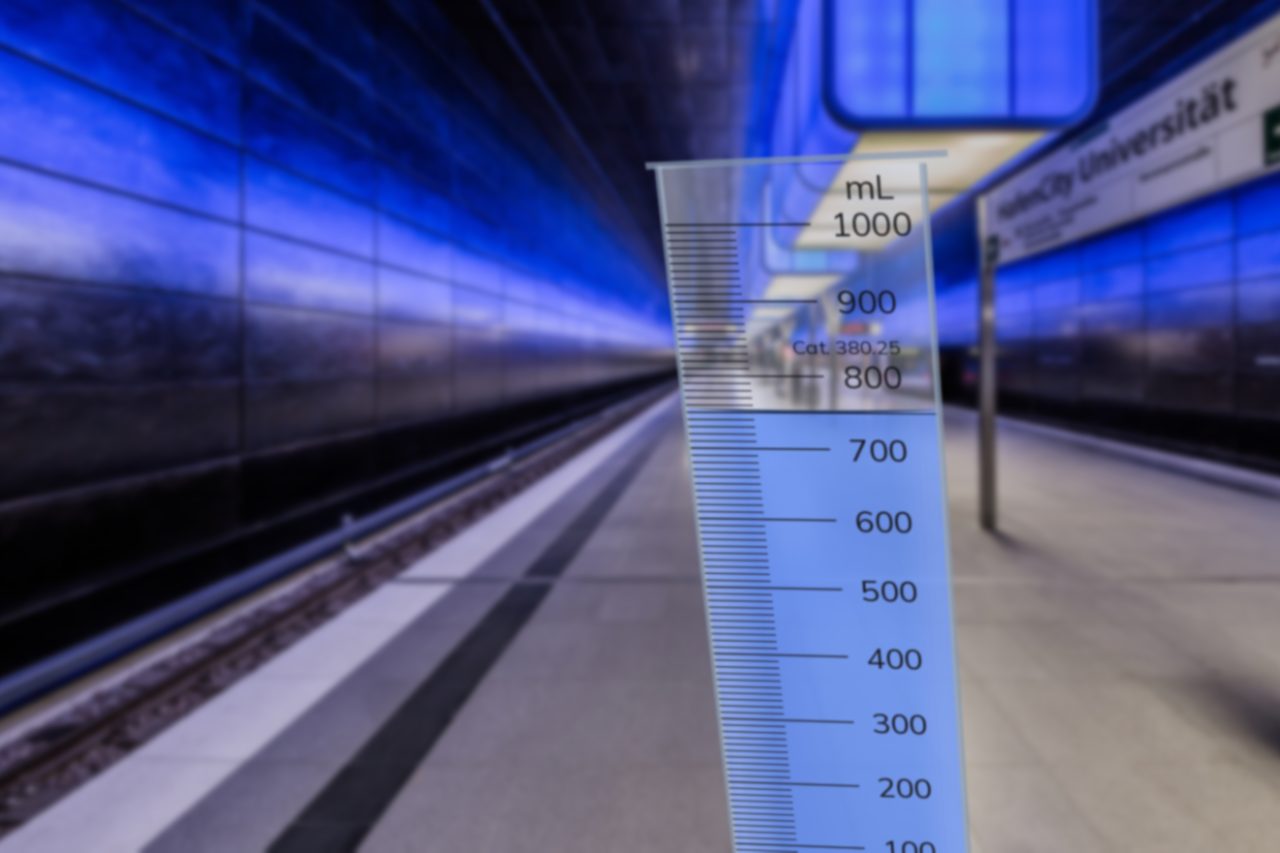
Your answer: 750mL
